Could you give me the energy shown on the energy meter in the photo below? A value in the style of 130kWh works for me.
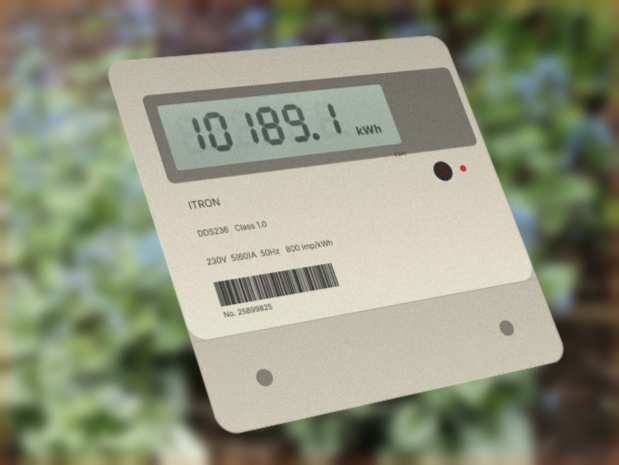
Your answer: 10189.1kWh
